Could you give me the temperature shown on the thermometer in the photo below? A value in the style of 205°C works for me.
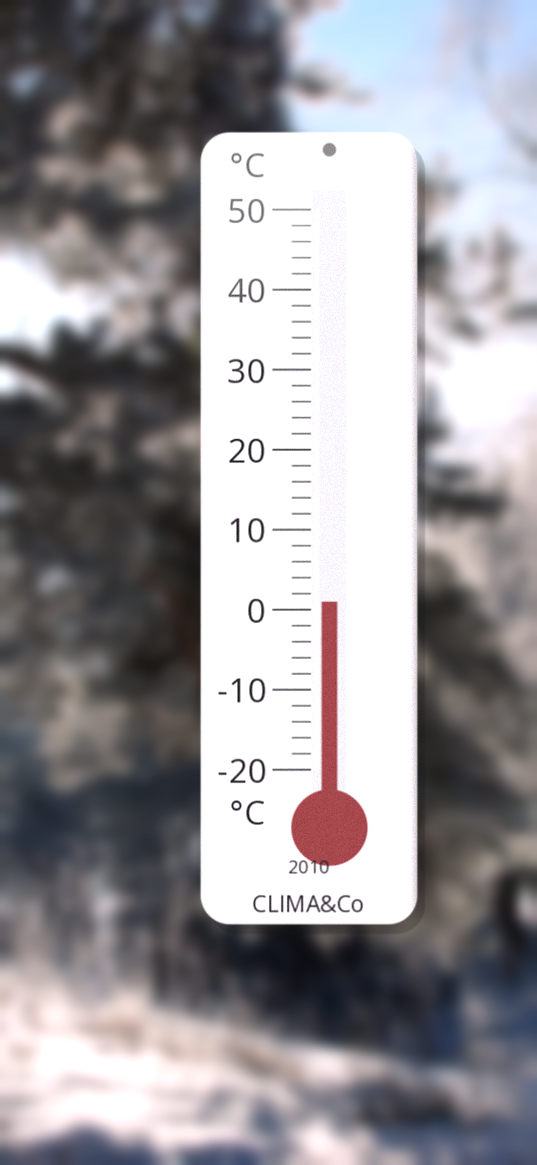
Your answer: 1°C
